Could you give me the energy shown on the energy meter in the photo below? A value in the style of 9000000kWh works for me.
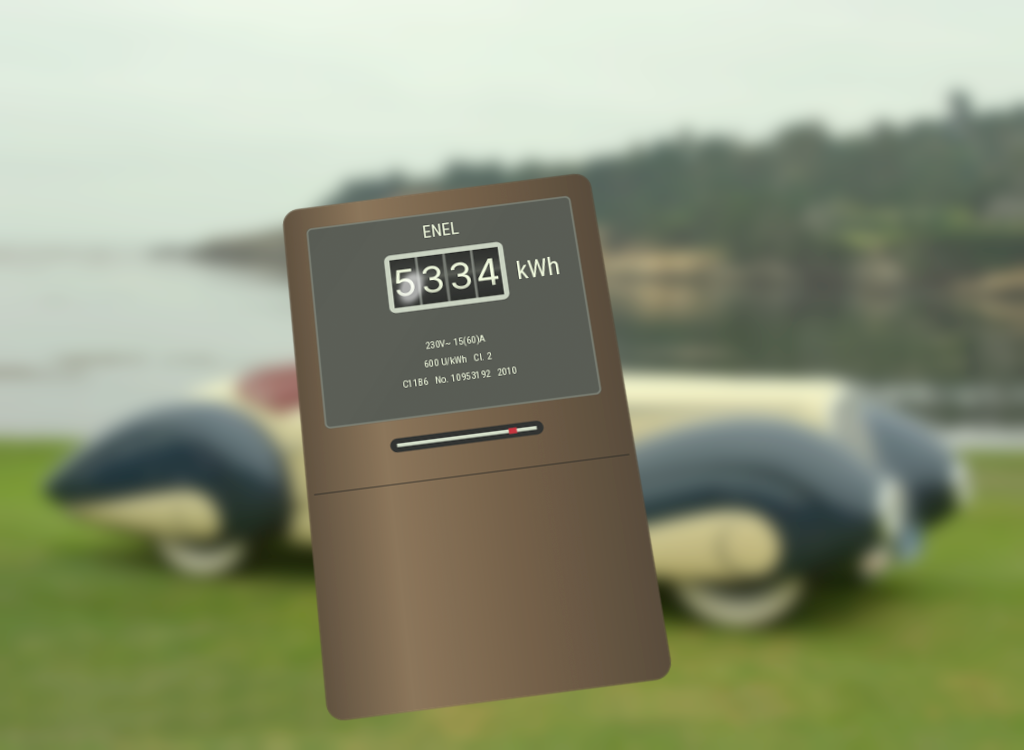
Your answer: 5334kWh
